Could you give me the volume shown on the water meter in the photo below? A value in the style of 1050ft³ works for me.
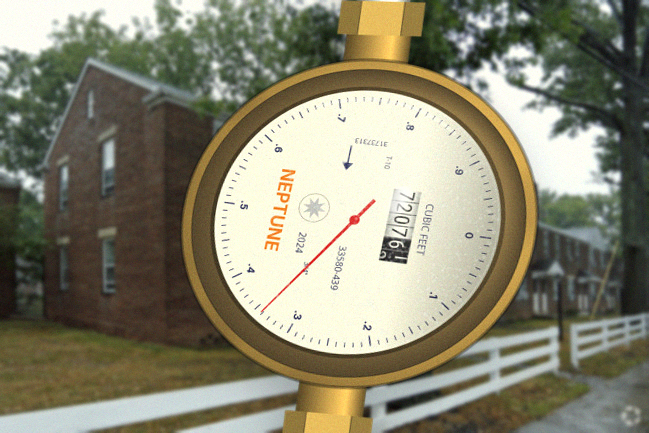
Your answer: 720761.34ft³
